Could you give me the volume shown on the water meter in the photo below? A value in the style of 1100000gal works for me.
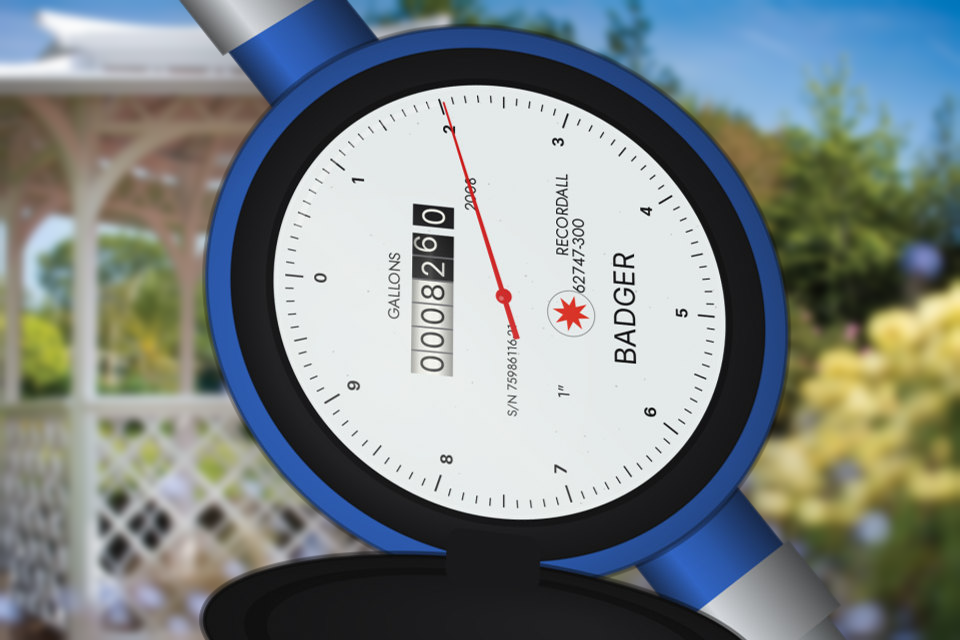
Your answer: 8262.0gal
